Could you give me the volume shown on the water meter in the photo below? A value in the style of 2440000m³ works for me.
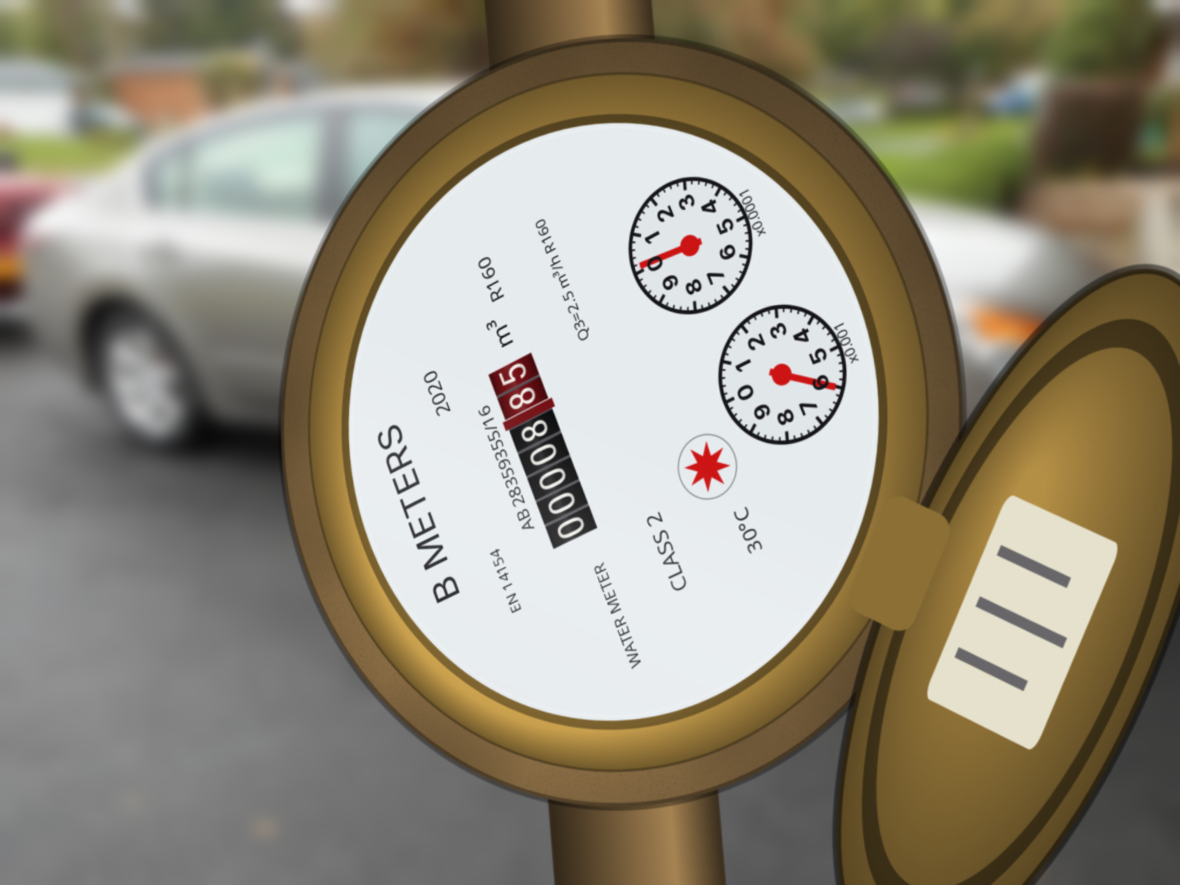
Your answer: 8.8560m³
